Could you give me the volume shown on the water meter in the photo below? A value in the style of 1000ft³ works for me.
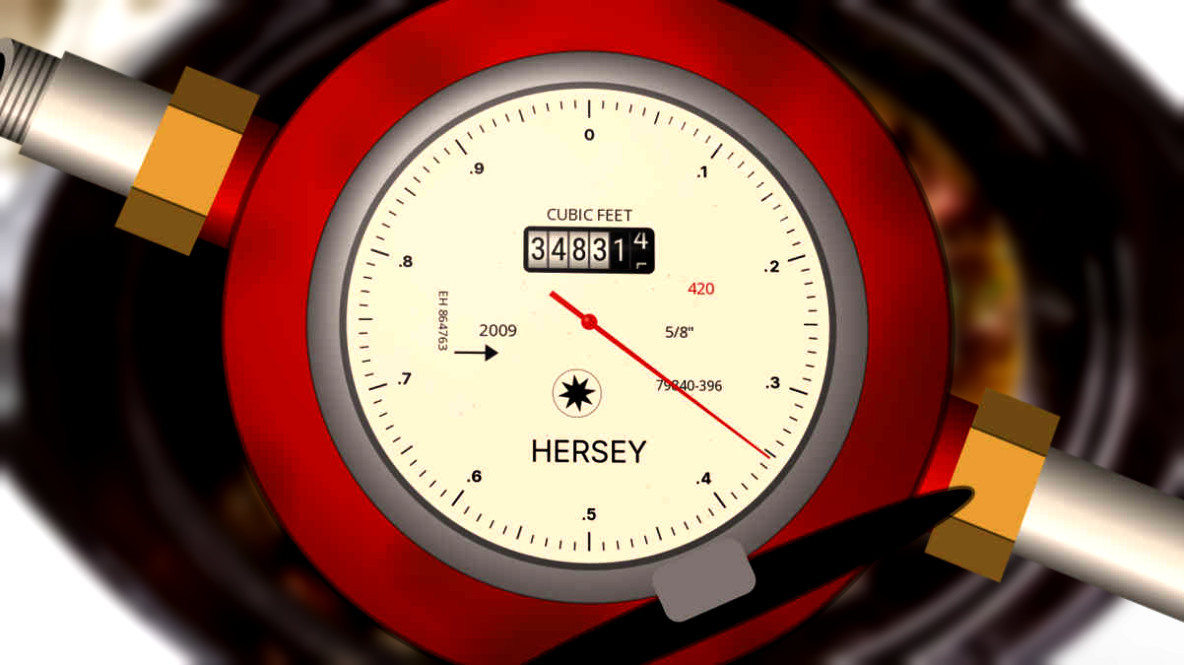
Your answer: 348314.35ft³
